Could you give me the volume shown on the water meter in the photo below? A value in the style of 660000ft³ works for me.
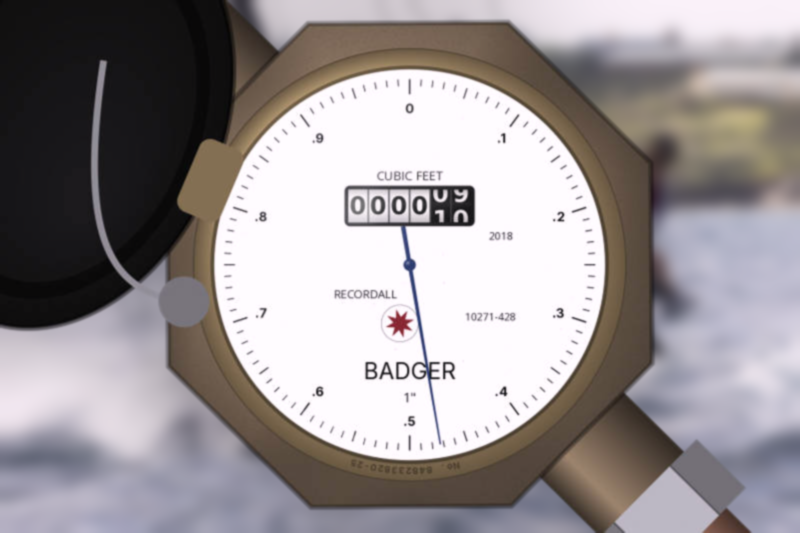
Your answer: 9.47ft³
